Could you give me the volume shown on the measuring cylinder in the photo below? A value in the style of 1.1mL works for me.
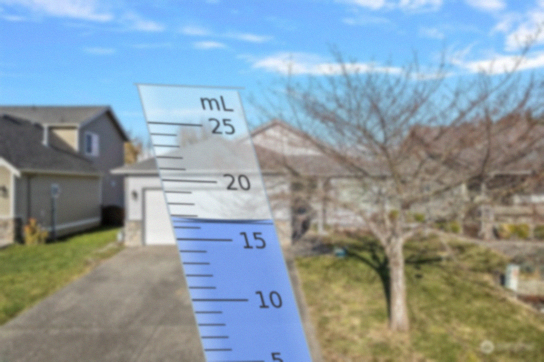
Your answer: 16.5mL
